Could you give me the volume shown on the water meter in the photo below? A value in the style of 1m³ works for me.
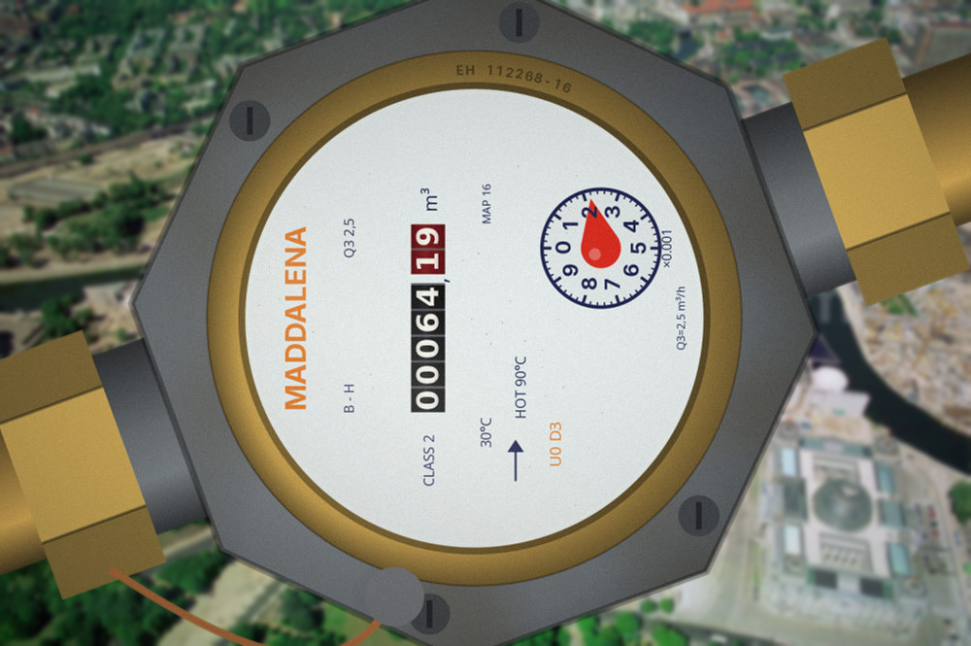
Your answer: 64.192m³
